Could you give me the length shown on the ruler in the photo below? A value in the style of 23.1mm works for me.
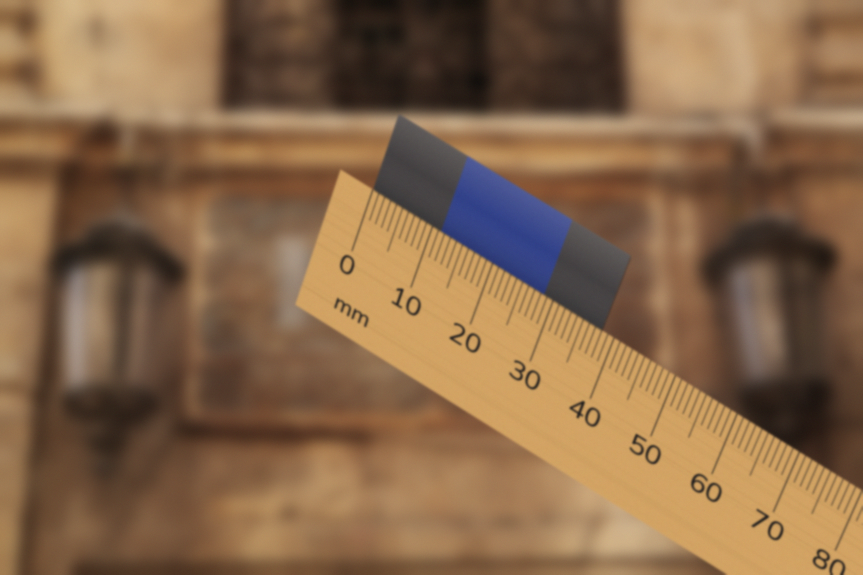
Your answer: 38mm
